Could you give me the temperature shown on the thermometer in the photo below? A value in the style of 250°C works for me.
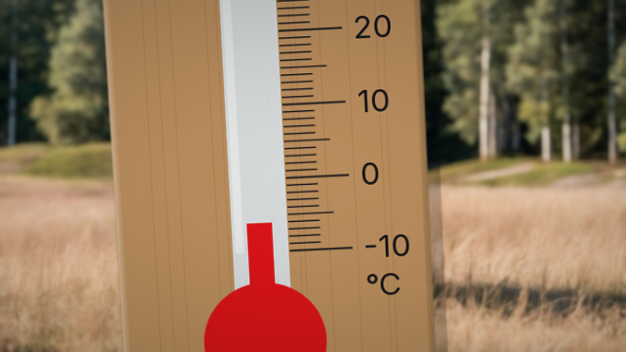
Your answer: -6°C
